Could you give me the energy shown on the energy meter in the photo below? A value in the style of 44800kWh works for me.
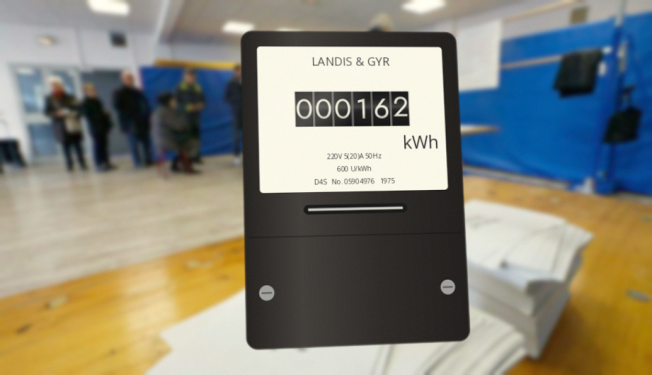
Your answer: 162kWh
